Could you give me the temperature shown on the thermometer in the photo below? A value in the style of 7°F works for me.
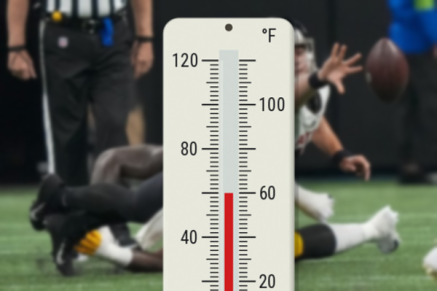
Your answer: 60°F
